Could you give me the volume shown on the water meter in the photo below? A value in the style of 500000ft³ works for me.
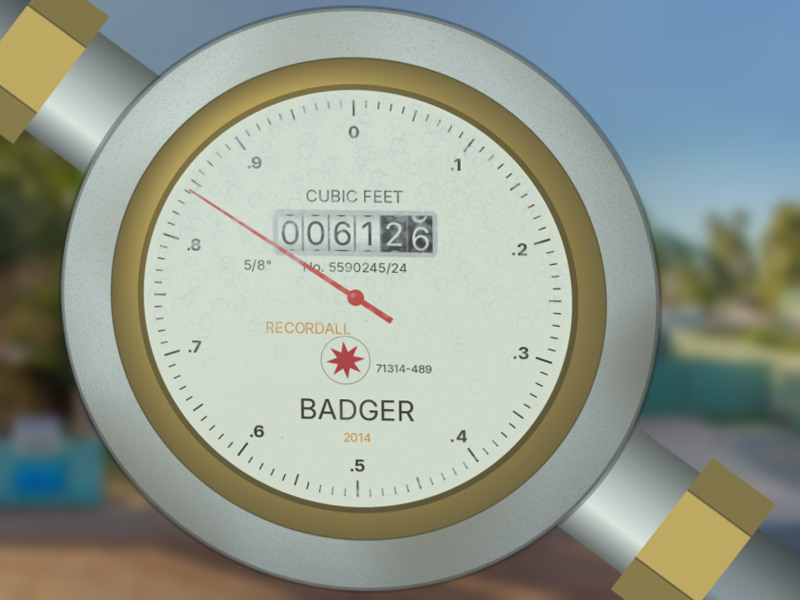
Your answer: 6125.84ft³
